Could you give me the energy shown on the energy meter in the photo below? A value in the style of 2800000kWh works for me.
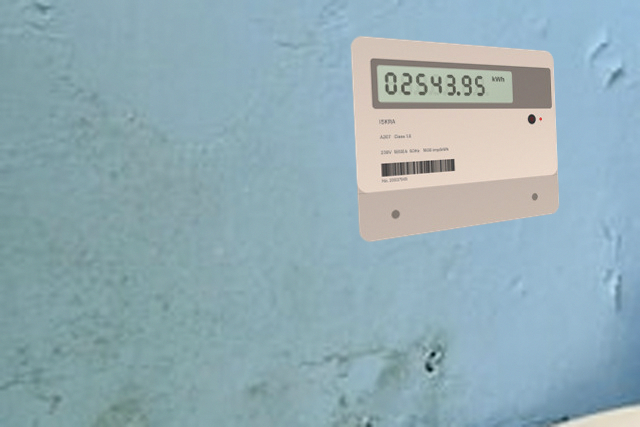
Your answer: 2543.95kWh
